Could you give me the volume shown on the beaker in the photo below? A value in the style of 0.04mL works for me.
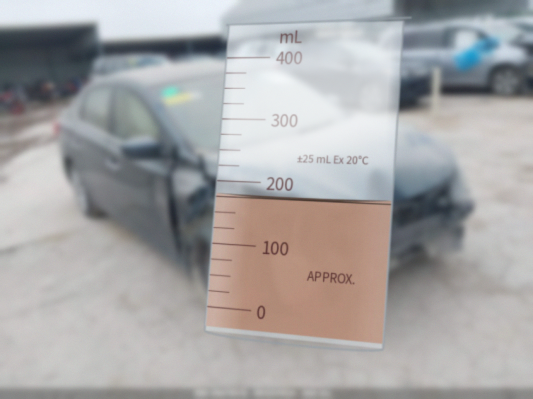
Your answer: 175mL
